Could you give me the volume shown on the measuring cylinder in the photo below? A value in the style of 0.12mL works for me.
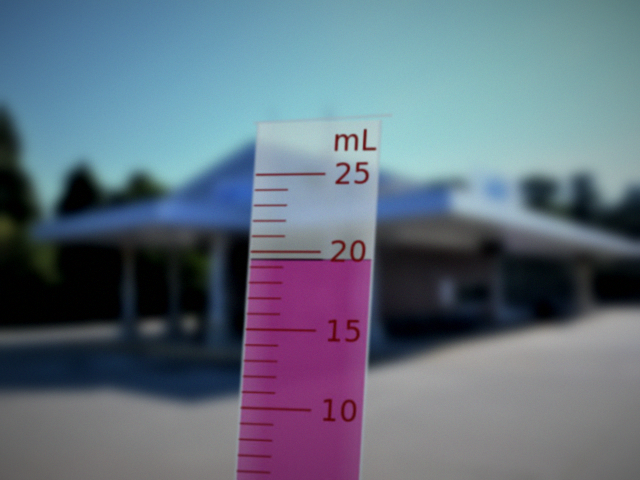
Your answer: 19.5mL
